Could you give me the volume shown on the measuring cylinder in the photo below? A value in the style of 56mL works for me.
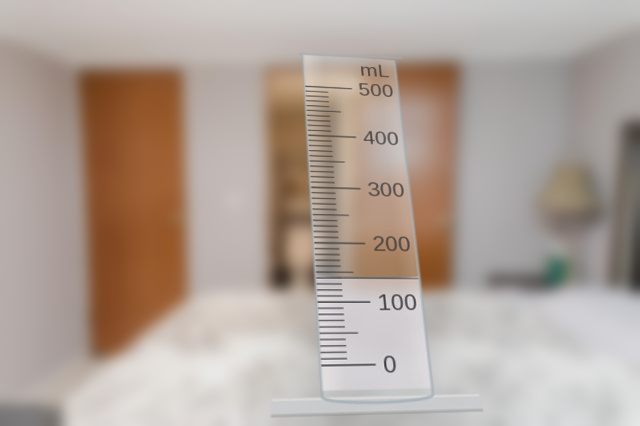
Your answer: 140mL
